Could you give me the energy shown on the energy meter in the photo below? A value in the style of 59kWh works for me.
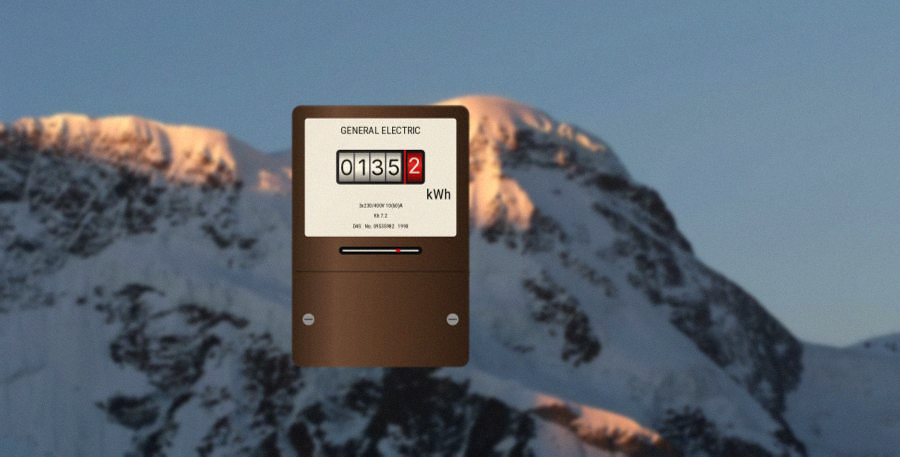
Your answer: 135.2kWh
